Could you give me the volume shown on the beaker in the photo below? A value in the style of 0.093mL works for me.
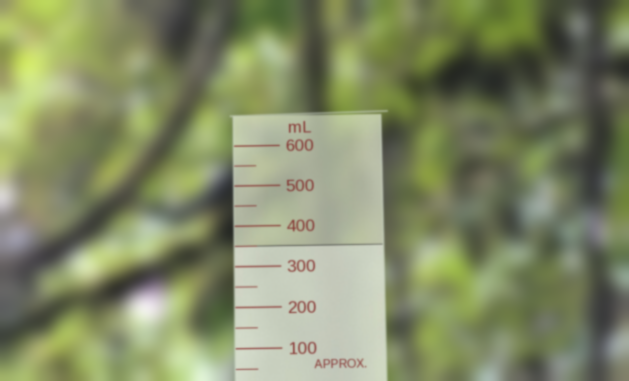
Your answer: 350mL
